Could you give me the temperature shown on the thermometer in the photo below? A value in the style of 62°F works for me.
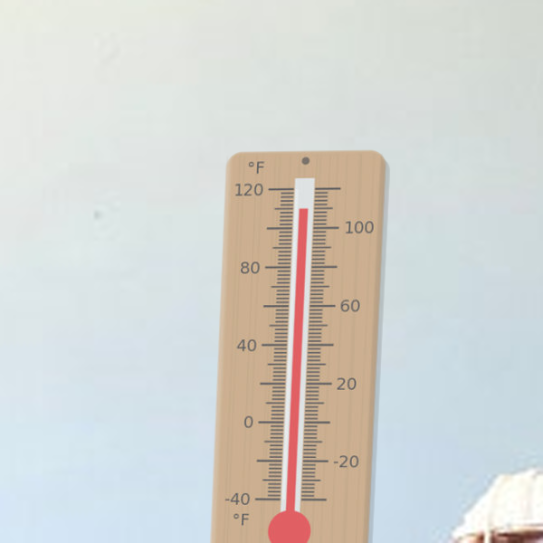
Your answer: 110°F
